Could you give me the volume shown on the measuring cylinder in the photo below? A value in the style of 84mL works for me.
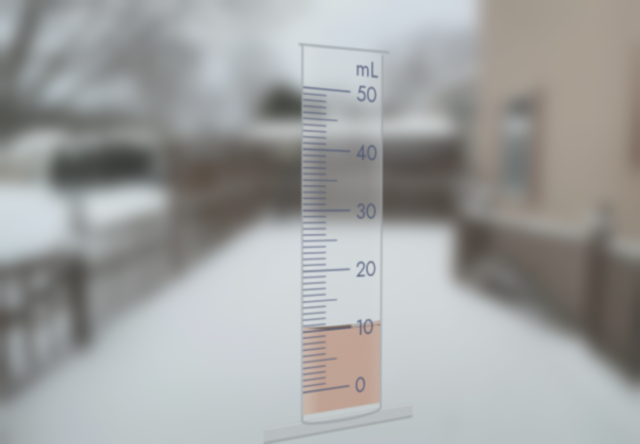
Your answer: 10mL
